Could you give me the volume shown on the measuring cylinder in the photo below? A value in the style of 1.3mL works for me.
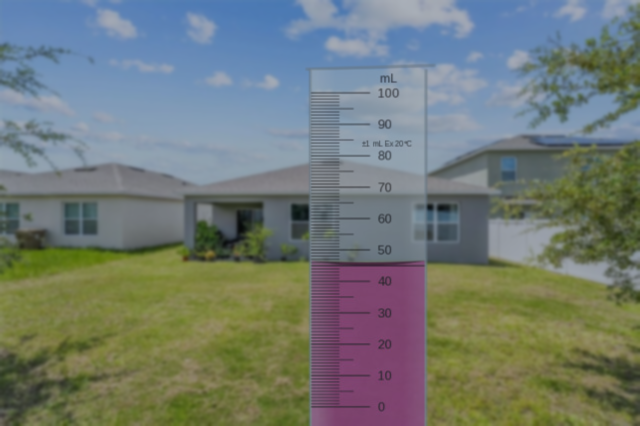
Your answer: 45mL
